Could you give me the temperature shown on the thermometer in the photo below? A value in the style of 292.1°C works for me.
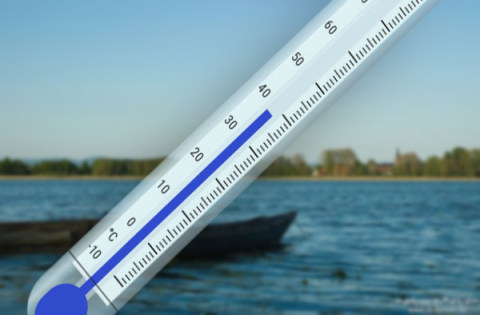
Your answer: 38°C
